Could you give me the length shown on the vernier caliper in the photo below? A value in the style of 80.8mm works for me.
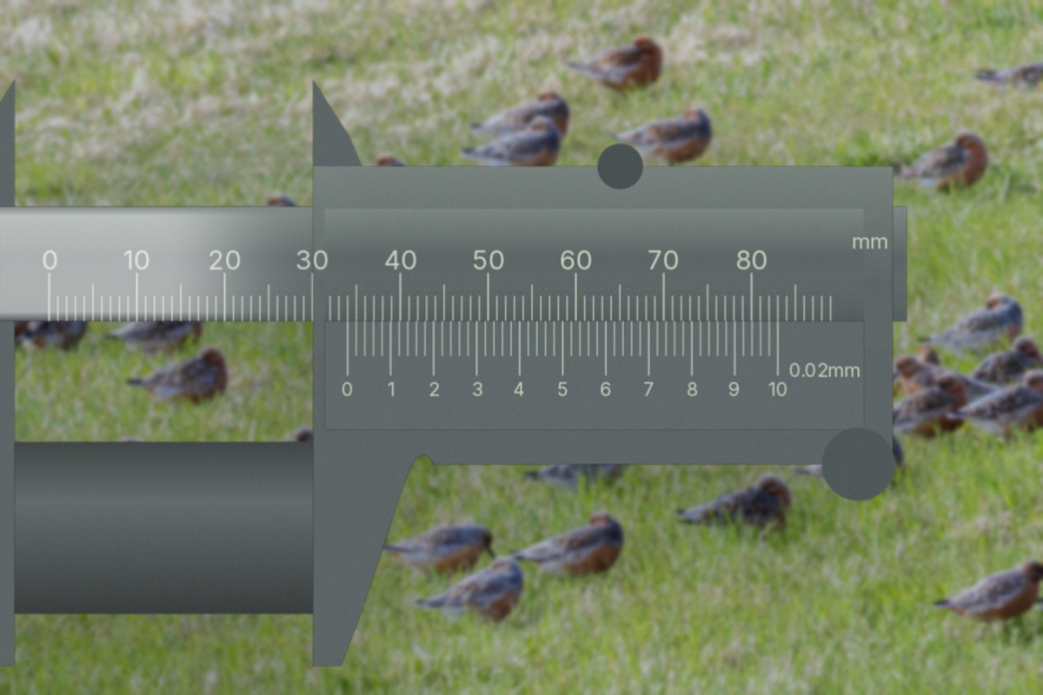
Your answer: 34.0mm
